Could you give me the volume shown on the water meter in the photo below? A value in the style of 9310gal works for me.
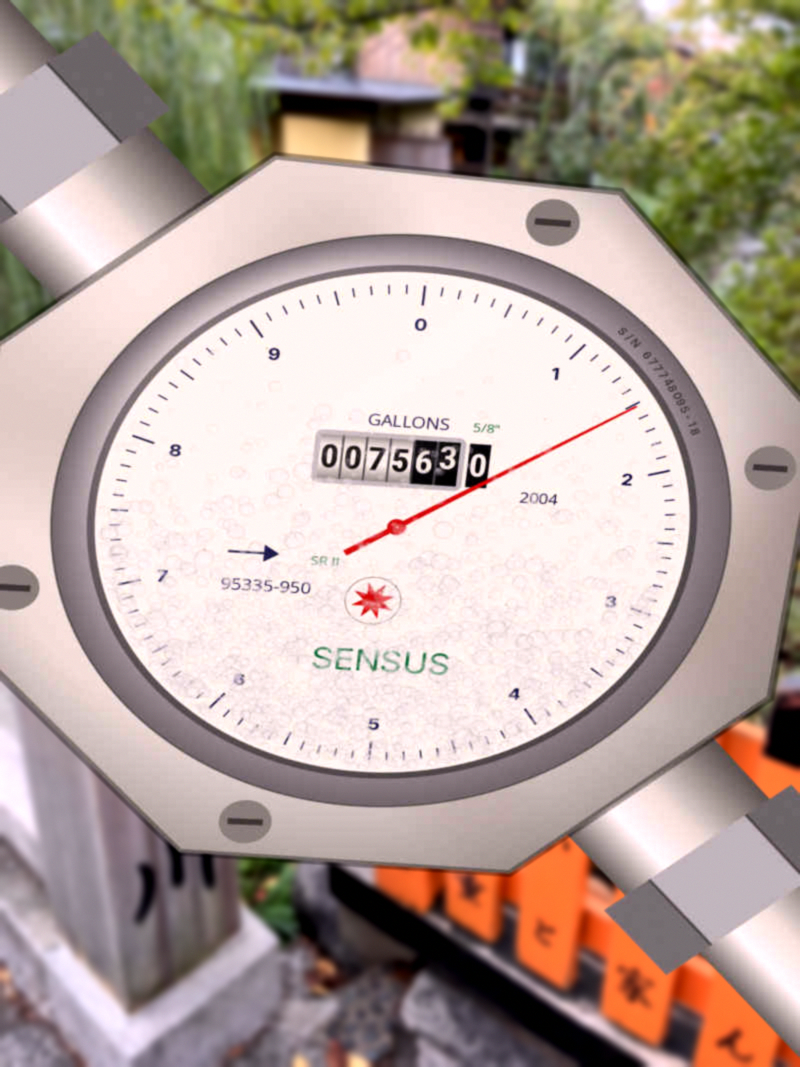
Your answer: 75631.5gal
